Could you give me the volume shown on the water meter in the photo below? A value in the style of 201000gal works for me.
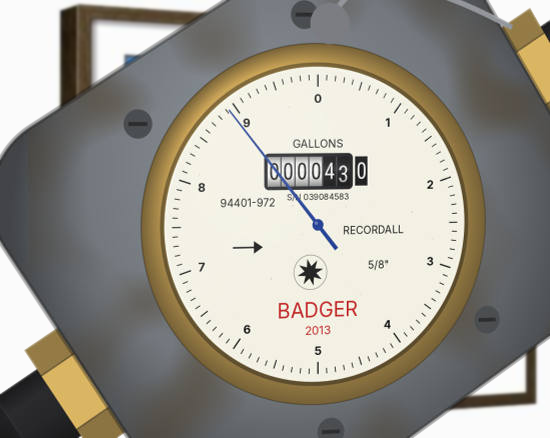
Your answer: 428.9gal
